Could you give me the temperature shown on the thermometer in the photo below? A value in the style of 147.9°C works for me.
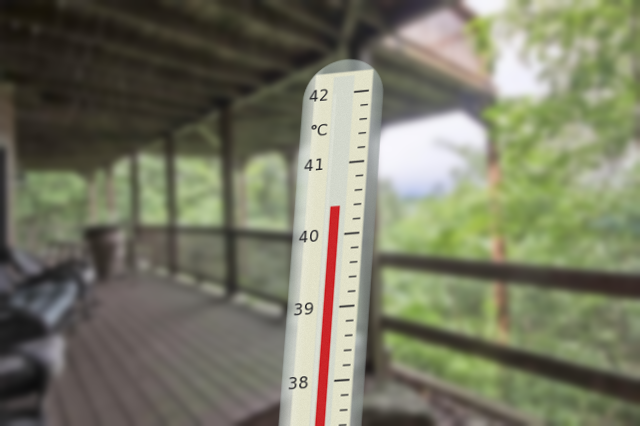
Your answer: 40.4°C
